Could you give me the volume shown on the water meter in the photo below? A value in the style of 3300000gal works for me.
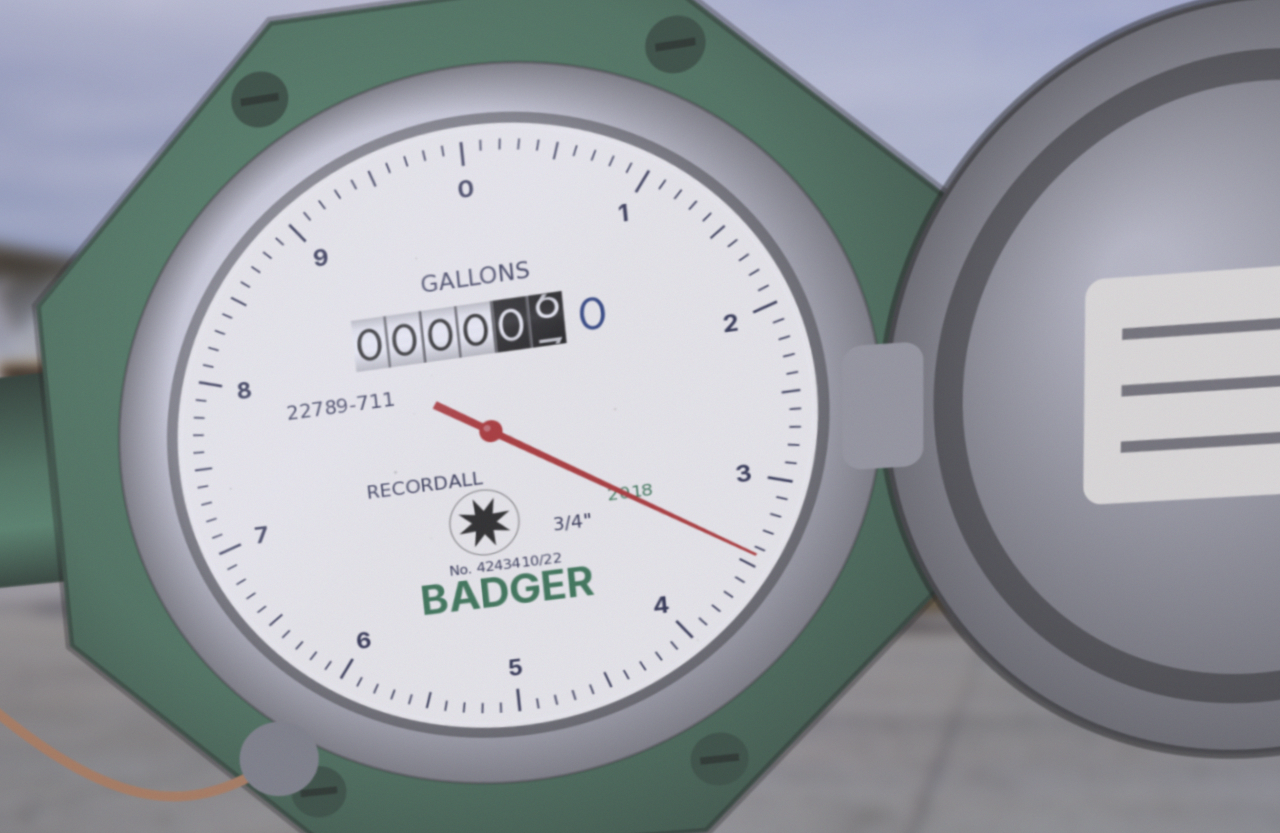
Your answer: 63.4gal
